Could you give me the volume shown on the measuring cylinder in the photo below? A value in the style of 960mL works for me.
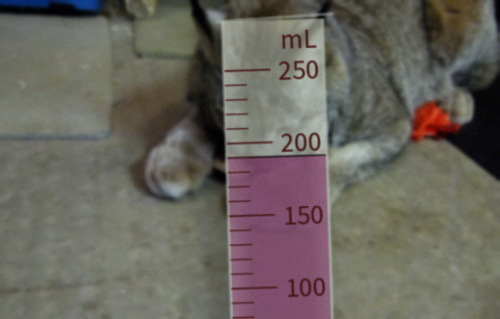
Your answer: 190mL
